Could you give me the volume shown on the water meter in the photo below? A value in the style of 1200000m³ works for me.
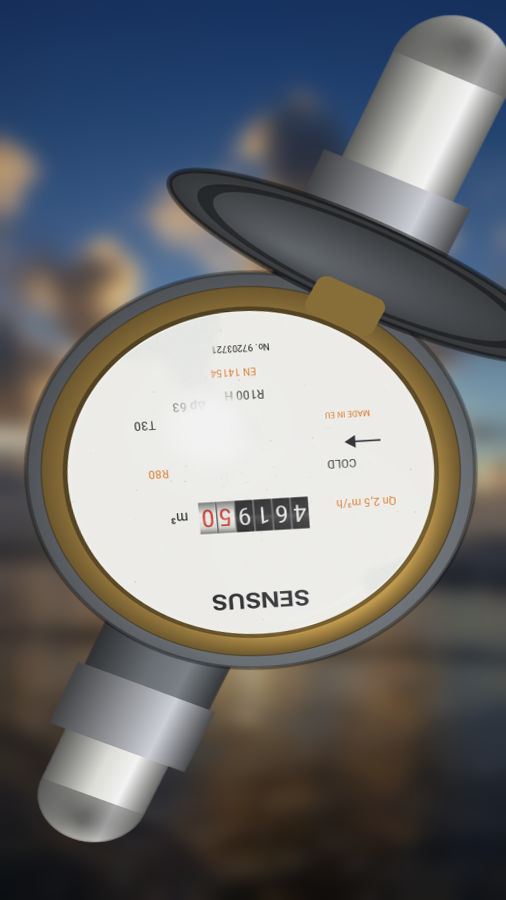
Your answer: 4619.50m³
